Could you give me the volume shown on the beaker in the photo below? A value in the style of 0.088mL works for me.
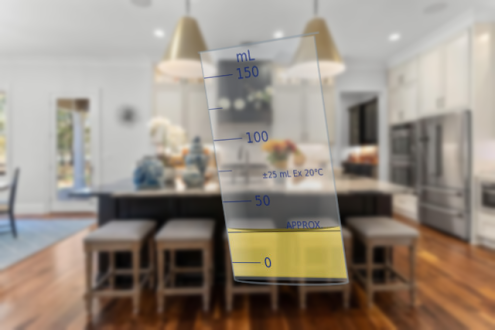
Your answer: 25mL
